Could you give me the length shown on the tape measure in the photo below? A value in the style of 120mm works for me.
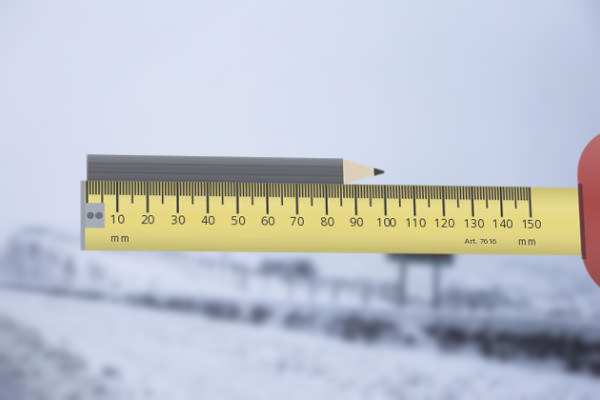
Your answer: 100mm
